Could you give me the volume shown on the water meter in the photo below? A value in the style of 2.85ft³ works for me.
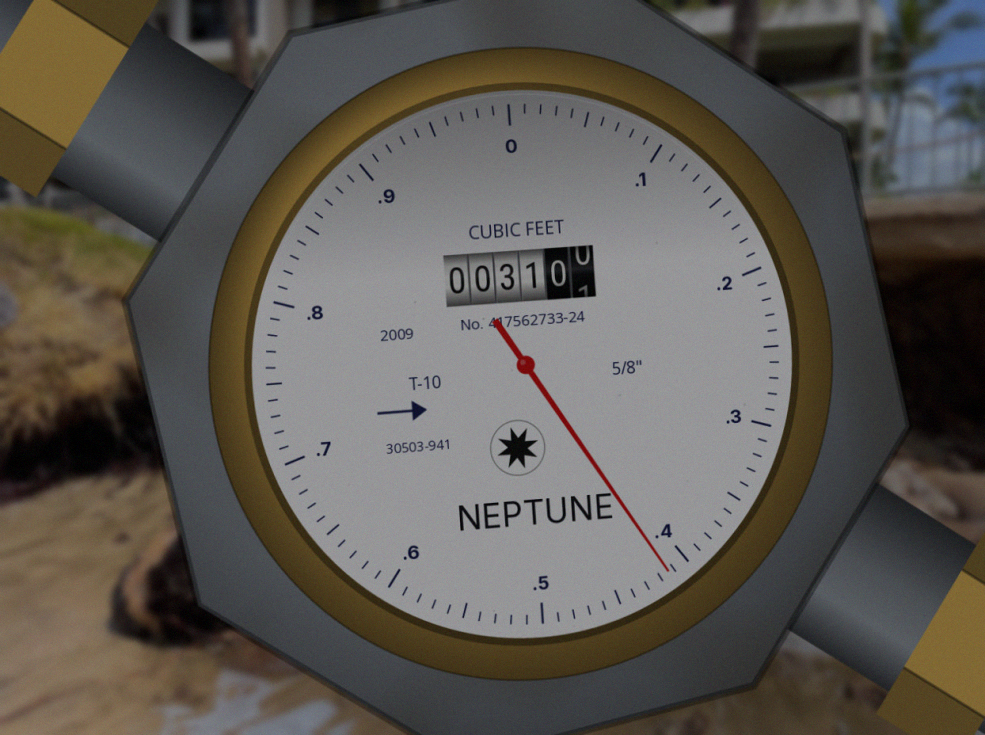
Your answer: 3100.41ft³
